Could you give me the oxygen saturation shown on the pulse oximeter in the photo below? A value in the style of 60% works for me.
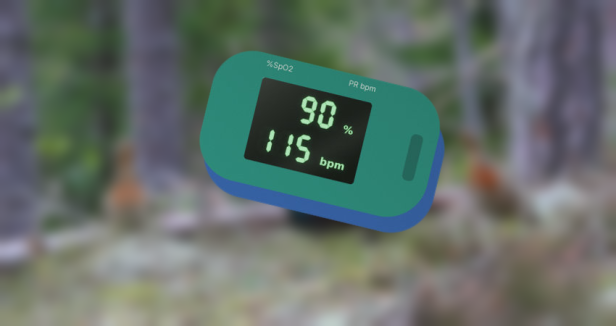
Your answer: 90%
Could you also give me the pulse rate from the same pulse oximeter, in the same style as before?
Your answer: 115bpm
